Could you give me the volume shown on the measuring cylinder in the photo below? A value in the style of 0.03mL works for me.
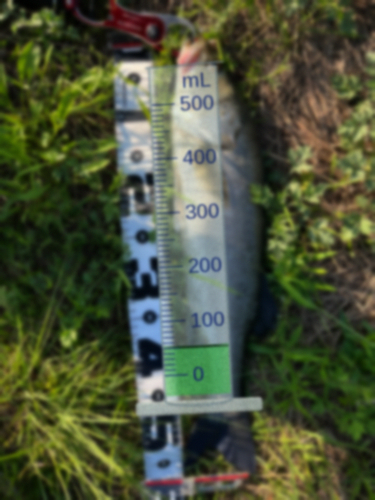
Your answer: 50mL
